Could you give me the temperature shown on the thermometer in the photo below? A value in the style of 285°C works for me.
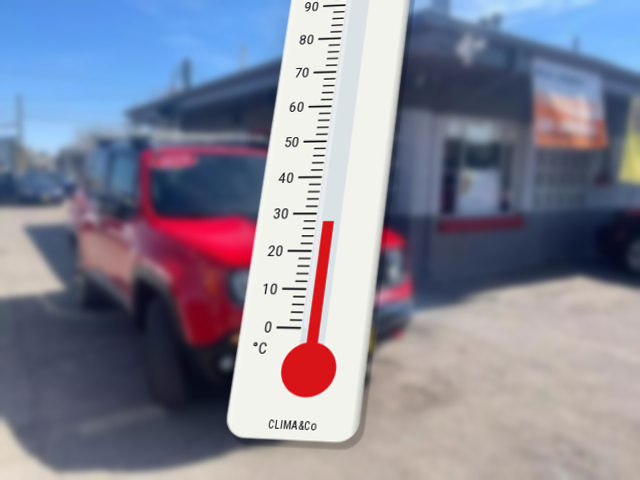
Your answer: 28°C
